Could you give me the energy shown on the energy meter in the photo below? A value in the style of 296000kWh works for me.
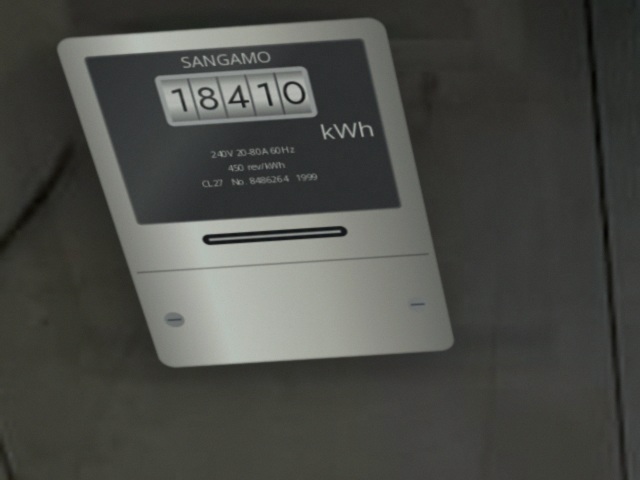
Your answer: 18410kWh
